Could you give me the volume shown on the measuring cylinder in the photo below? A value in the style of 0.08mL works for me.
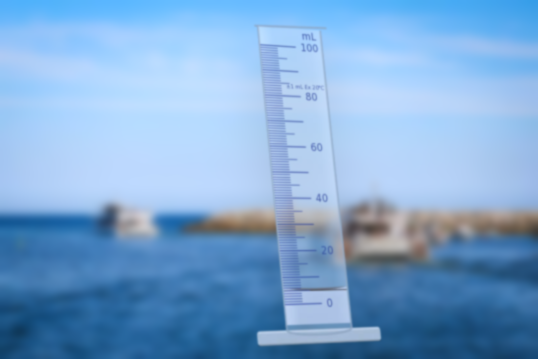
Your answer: 5mL
